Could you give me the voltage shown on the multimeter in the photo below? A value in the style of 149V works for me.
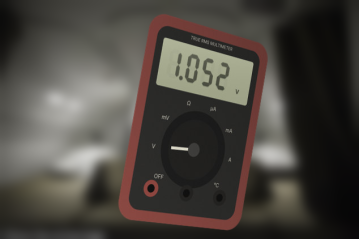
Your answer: 1.052V
